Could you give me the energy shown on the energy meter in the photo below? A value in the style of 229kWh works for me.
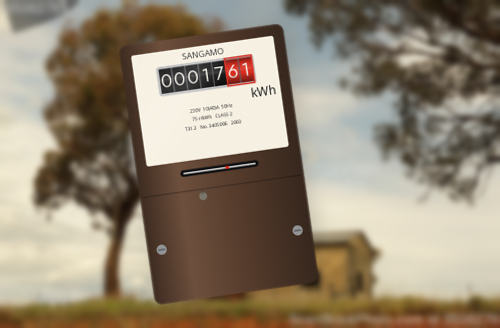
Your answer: 17.61kWh
